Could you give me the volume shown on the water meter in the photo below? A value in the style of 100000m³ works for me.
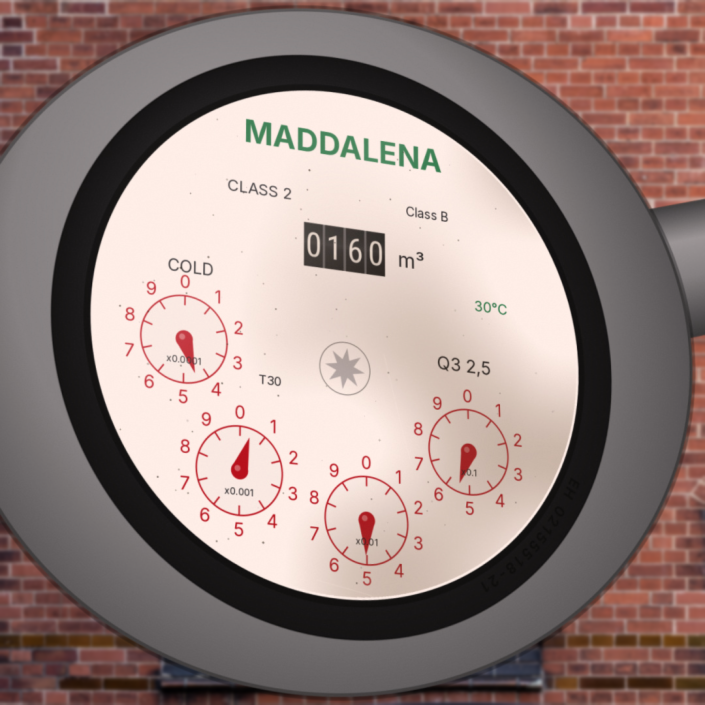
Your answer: 160.5504m³
